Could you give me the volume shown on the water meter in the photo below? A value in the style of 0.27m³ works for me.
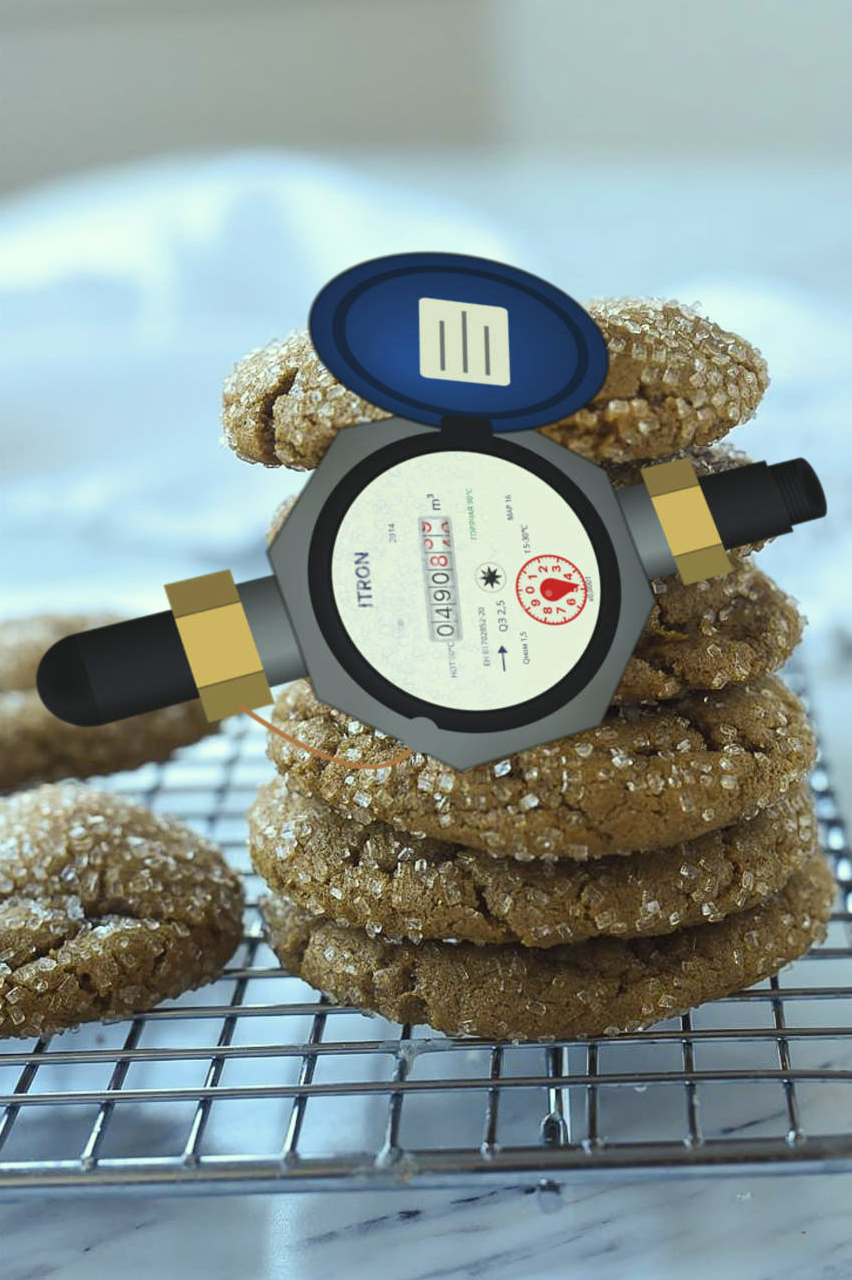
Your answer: 490.8394m³
